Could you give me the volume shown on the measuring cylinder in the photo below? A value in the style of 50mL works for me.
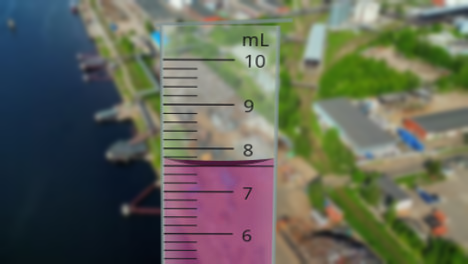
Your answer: 7.6mL
